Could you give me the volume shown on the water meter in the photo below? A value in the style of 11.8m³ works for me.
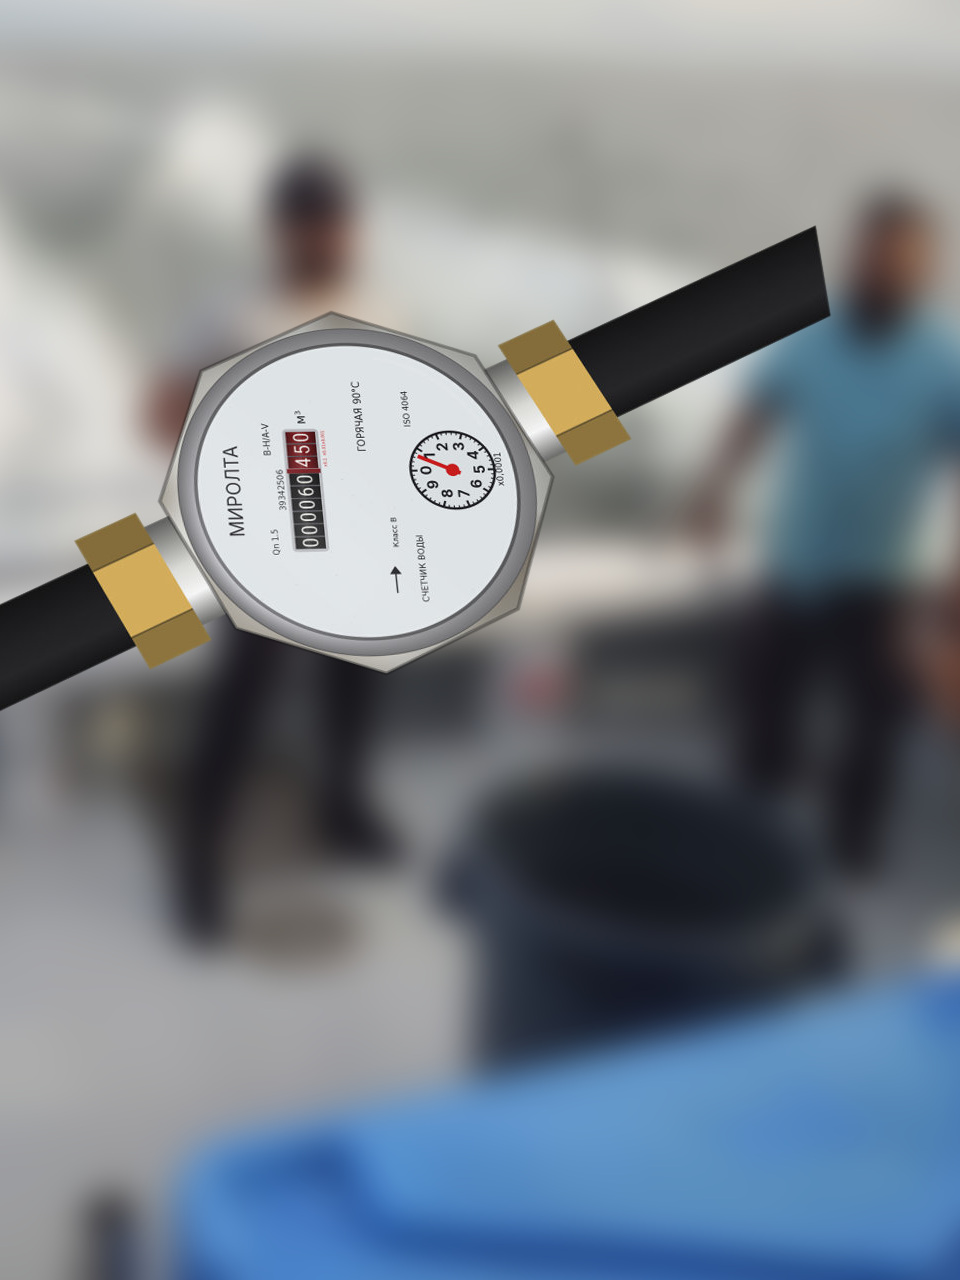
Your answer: 60.4500m³
